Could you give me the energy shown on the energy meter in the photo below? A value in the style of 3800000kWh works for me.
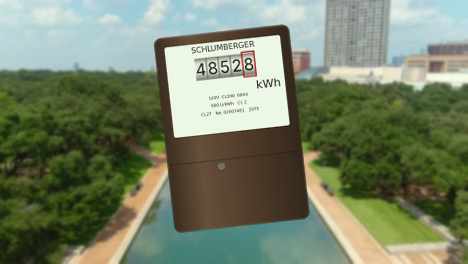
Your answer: 4852.8kWh
